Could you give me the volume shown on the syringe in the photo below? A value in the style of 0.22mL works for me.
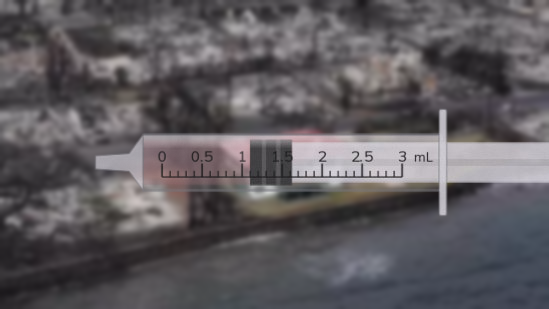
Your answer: 1.1mL
